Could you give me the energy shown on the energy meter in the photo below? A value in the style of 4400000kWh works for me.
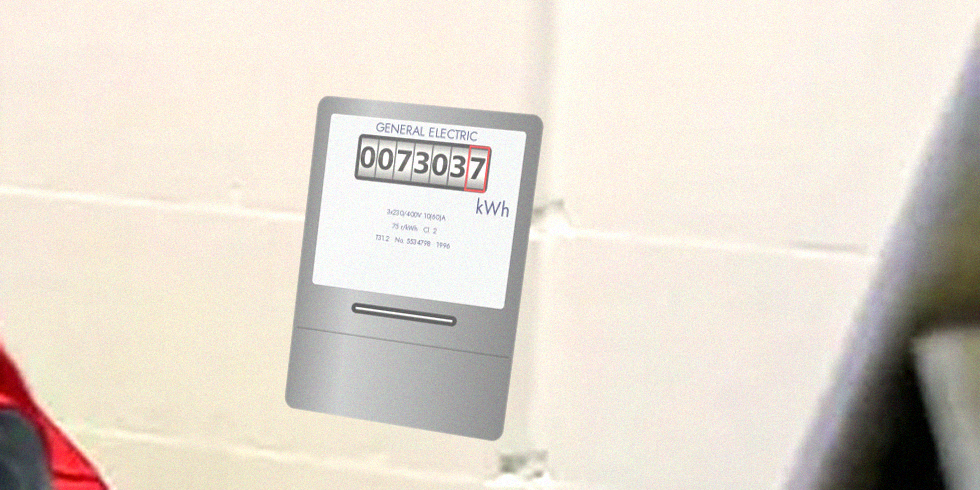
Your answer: 7303.7kWh
